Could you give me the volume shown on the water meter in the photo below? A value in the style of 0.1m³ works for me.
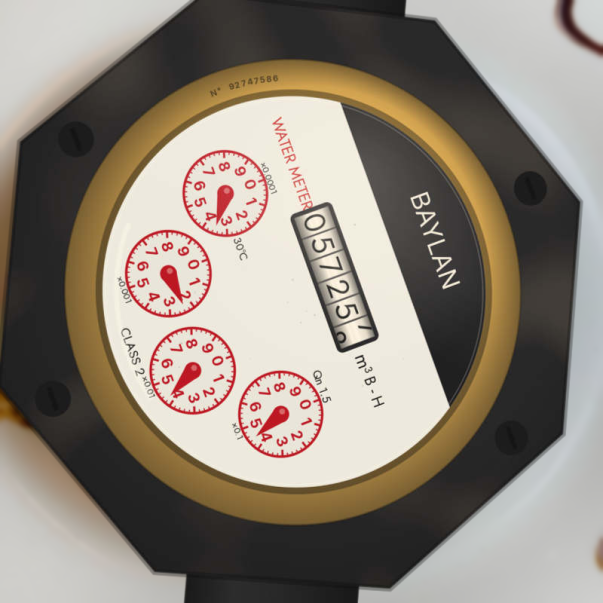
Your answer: 57257.4423m³
